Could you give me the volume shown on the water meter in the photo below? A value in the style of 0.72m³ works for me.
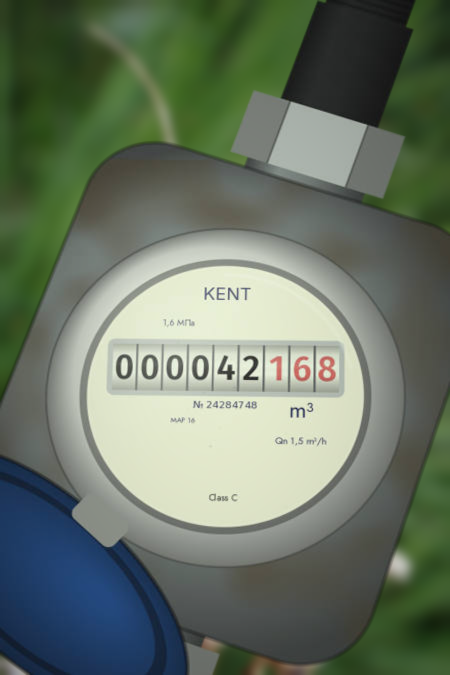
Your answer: 42.168m³
